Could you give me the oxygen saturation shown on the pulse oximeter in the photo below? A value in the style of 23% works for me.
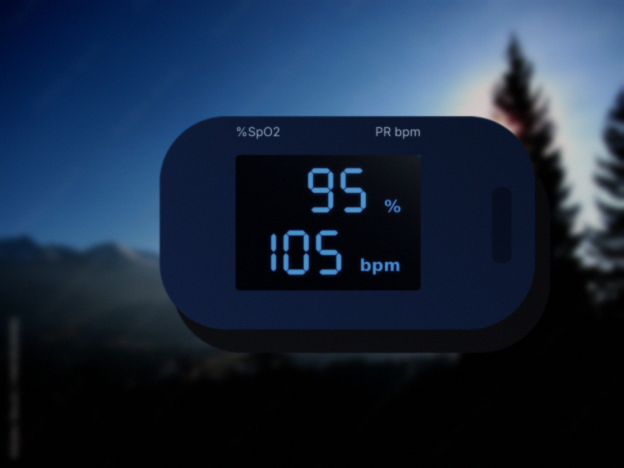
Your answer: 95%
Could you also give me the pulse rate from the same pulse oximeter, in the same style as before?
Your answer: 105bpm
